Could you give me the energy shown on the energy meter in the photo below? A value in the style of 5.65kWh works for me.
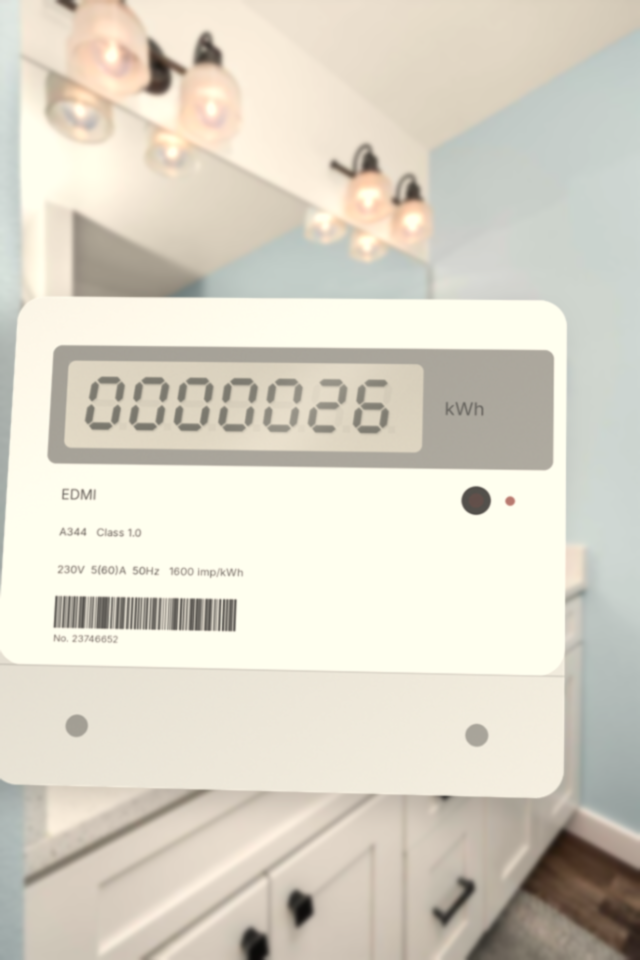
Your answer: 26kWh
